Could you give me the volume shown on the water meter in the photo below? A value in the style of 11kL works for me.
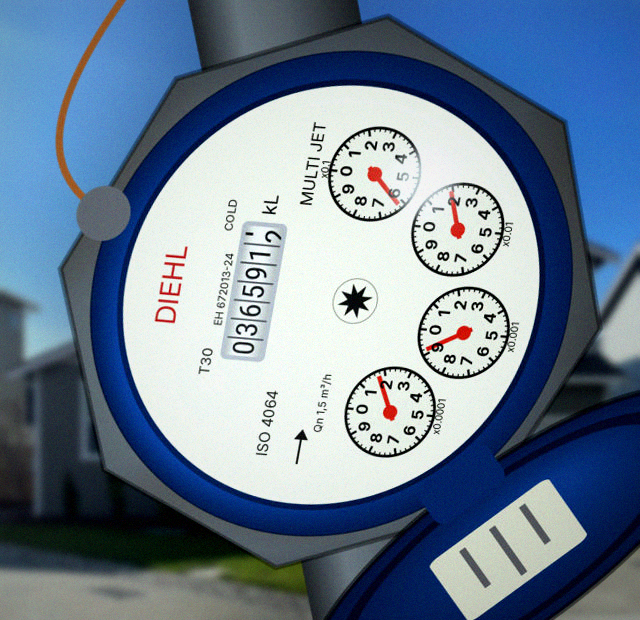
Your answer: 365911.6191kL
